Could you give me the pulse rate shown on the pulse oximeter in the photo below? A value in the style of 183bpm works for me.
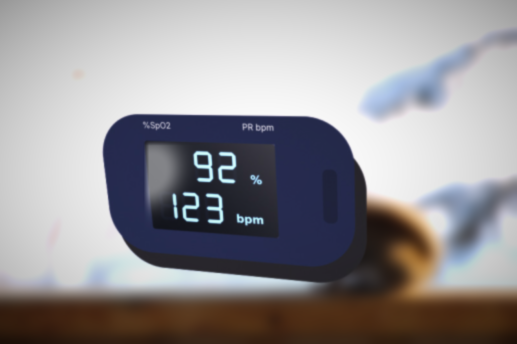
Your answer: 123bpm
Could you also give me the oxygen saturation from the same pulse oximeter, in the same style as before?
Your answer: 92%
